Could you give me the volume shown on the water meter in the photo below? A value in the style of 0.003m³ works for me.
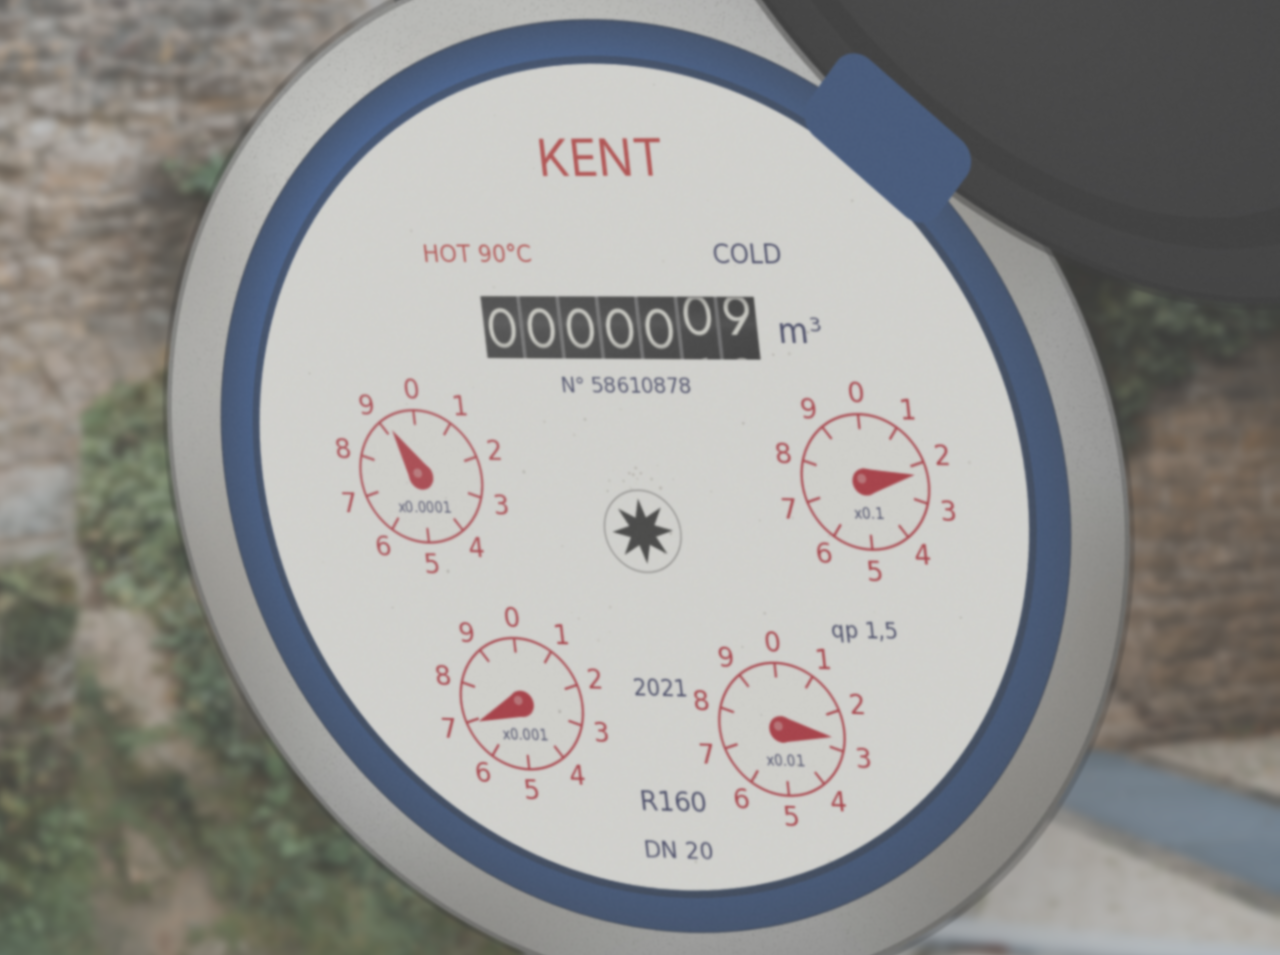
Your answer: 9.2269m³
